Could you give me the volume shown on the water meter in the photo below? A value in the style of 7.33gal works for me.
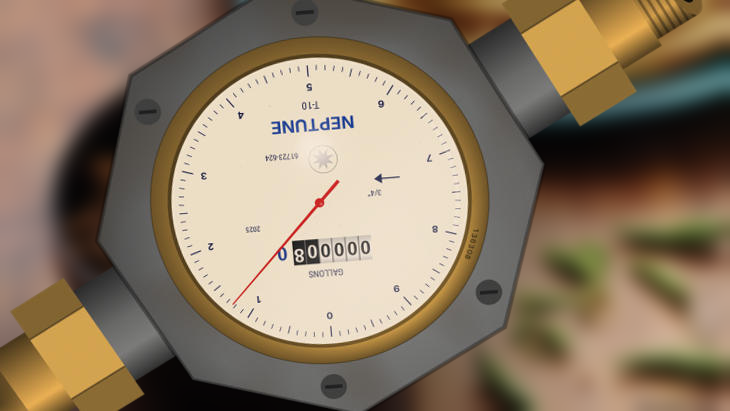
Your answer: 81.2gal
